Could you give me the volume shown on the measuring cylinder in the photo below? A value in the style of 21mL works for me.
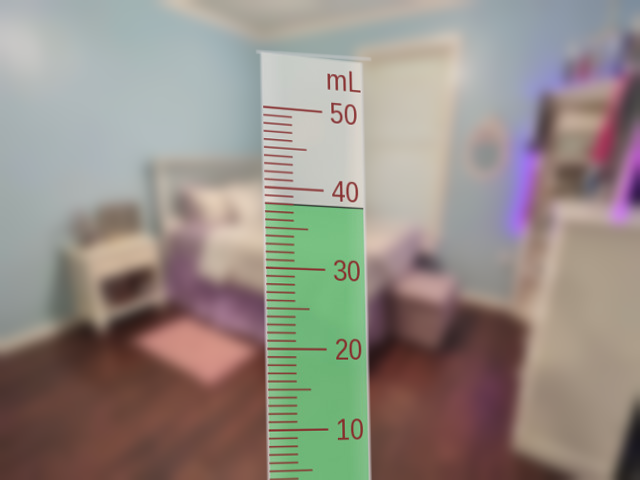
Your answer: 38mL
